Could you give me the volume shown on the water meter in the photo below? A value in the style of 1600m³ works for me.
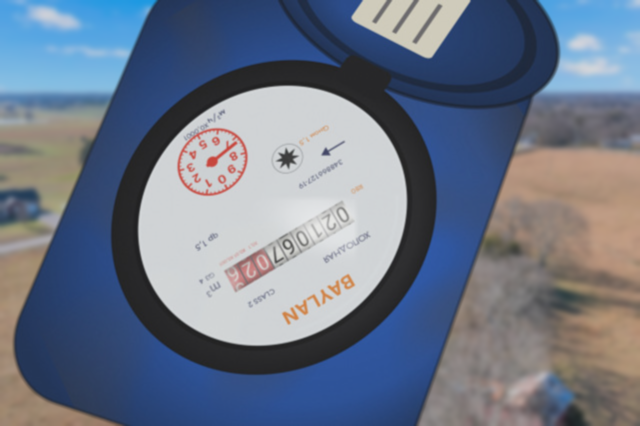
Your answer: 21067.0257m³
